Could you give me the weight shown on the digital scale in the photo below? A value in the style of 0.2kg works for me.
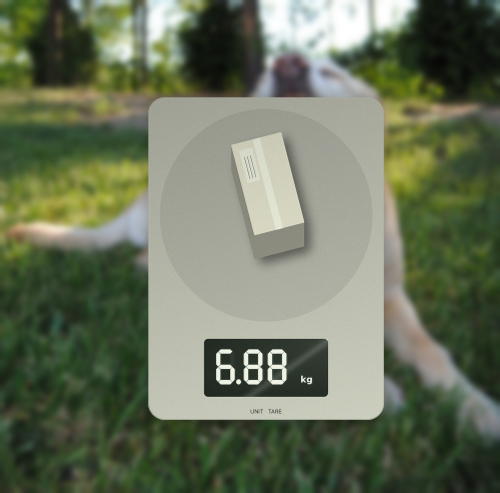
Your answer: 6.88kg
